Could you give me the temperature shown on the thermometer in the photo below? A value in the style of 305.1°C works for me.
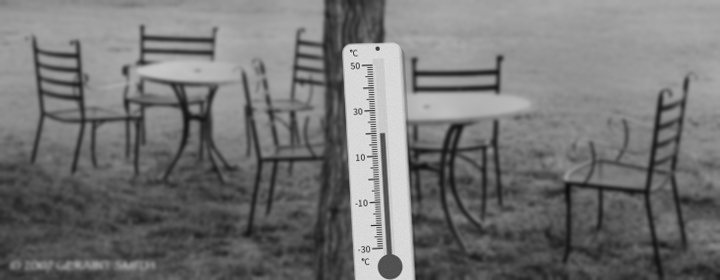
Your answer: 20°C
